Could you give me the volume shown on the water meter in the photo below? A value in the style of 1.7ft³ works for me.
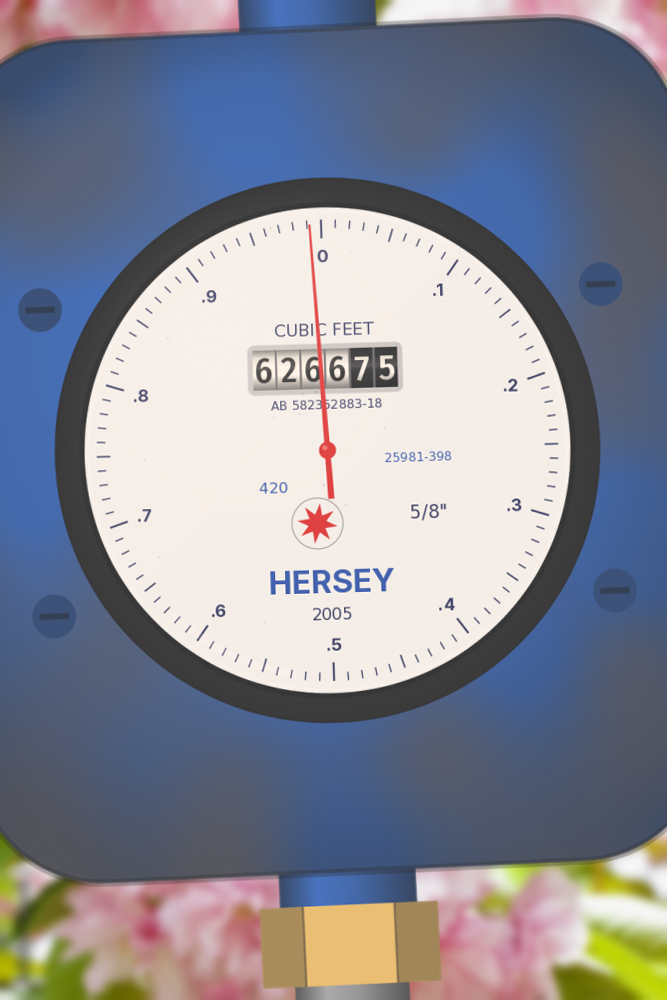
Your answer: 626674.99ft³
